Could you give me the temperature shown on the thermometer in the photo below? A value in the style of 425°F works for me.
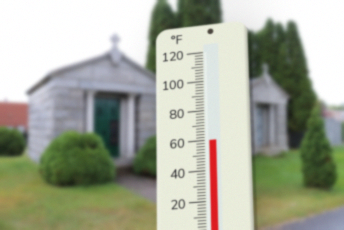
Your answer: 60°F
